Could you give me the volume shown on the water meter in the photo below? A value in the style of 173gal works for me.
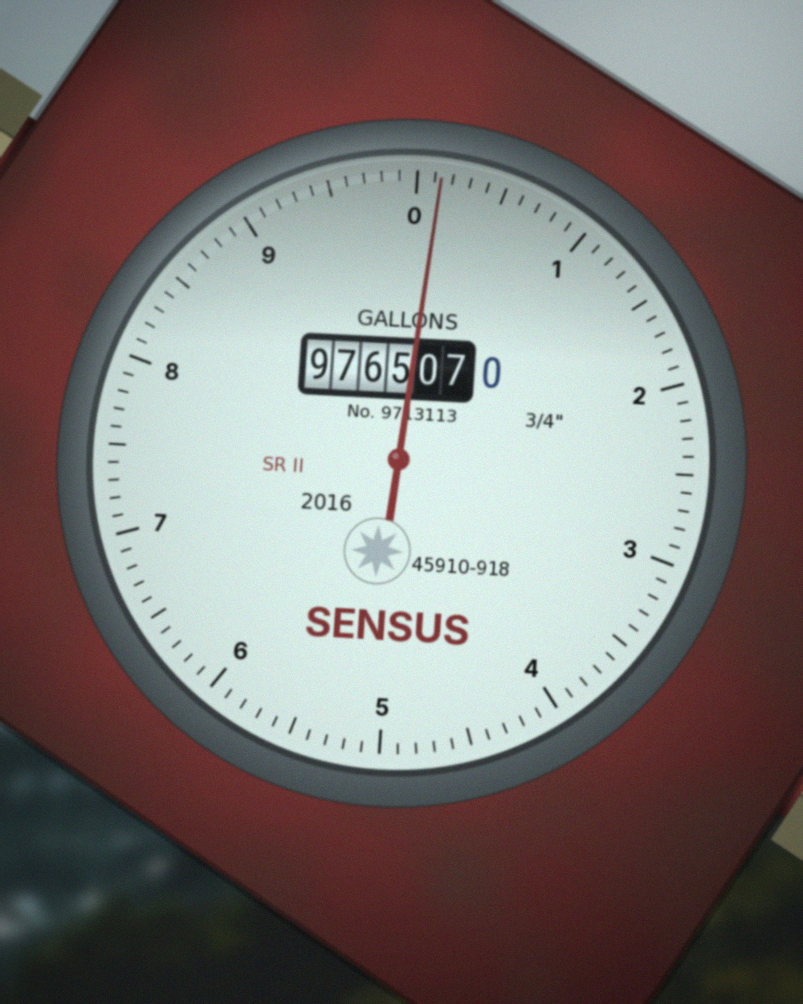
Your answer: 9765070.1gal
